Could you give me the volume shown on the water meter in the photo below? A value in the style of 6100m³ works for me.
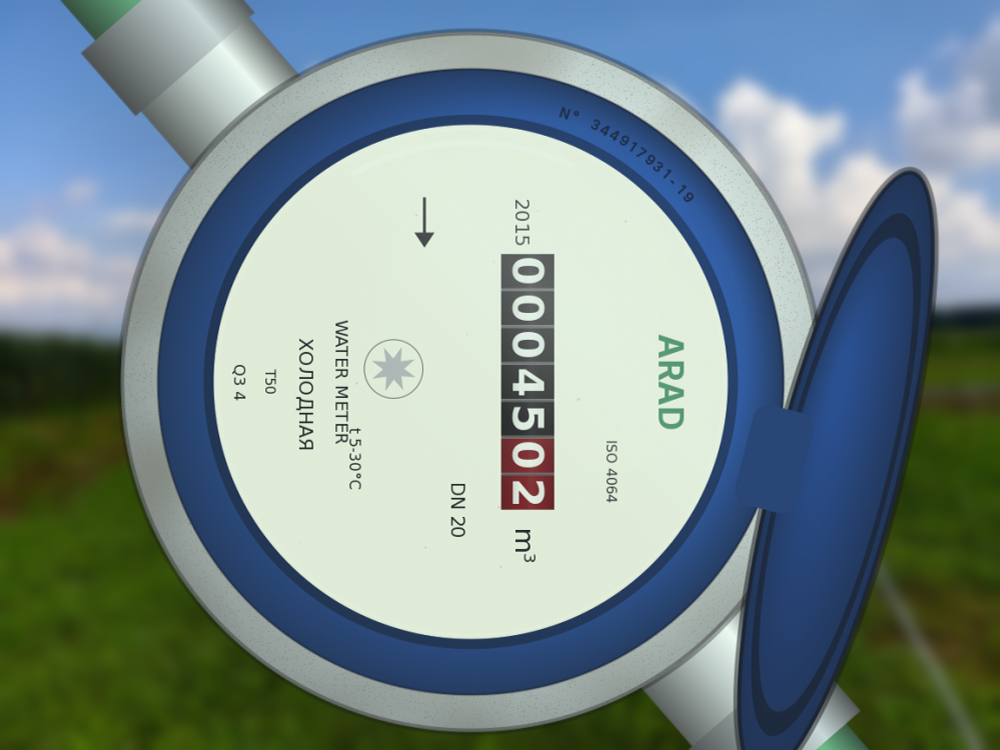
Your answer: 45.02m³
